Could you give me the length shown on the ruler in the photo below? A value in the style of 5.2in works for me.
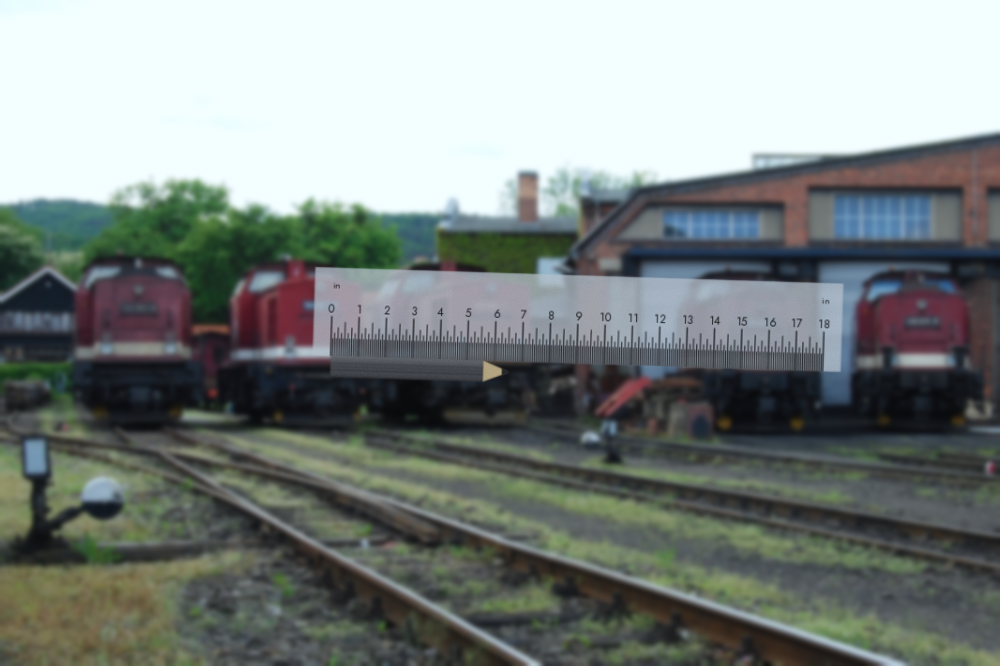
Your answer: 6.5in
